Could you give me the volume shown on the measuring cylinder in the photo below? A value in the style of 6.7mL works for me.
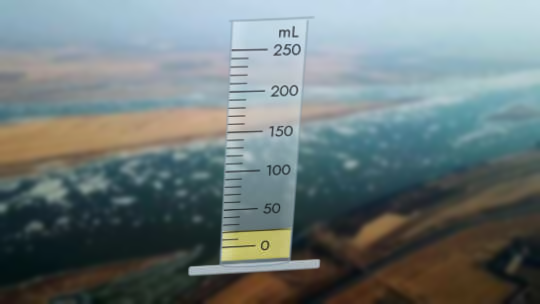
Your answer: 20mL
